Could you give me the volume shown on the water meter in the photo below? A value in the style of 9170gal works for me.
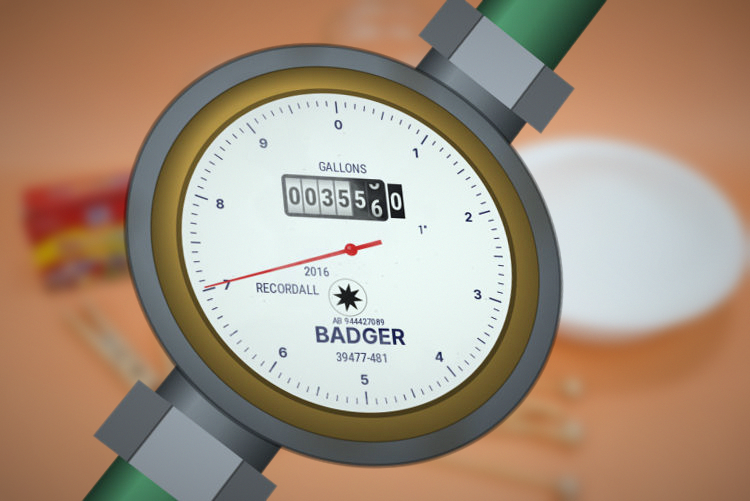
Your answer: 35557.0gal
